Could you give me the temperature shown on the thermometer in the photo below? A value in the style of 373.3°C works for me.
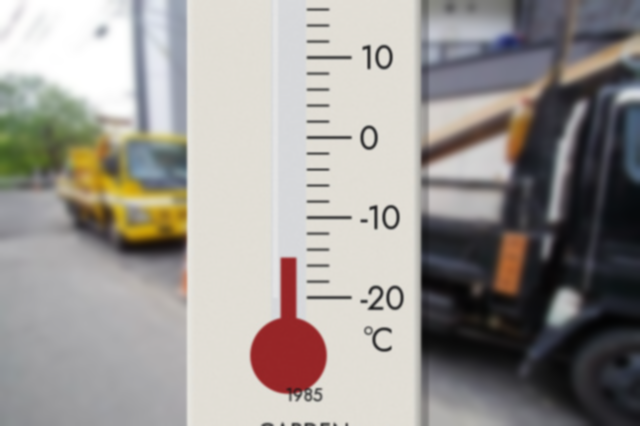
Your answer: -15°C
